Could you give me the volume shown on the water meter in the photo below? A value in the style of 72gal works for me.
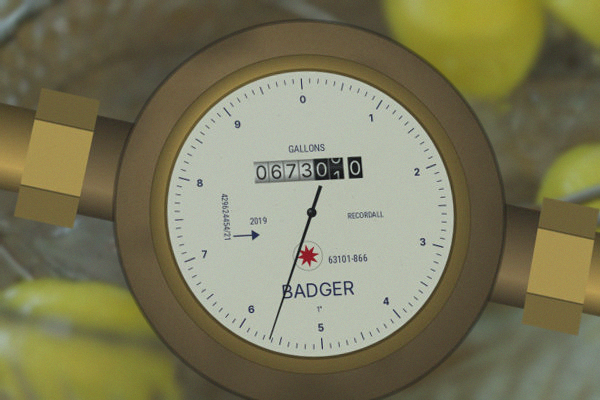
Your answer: 673005.6gal
